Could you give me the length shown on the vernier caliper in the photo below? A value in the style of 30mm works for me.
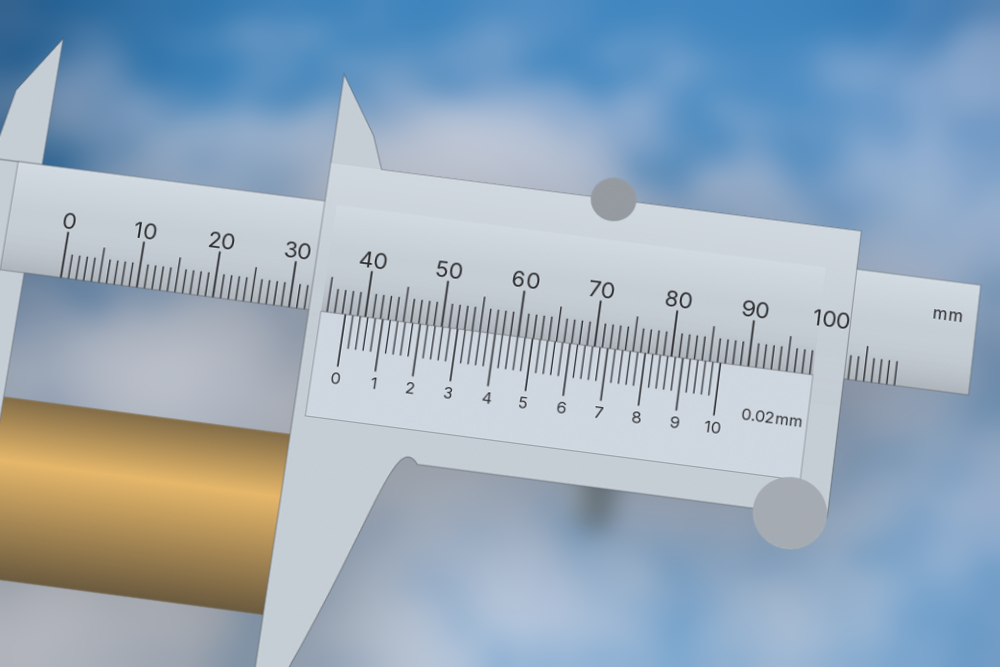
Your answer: 37.4mm
